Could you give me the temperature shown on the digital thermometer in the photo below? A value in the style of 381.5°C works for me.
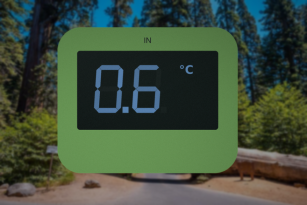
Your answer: 0.6°C
